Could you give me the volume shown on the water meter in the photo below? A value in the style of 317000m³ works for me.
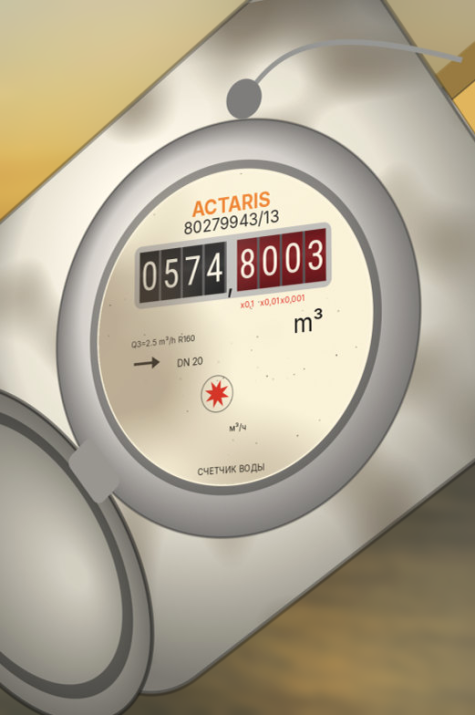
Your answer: 574.8003m³
